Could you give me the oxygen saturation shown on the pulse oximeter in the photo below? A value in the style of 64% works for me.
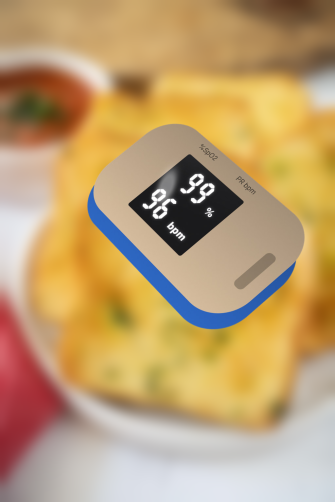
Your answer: 99%
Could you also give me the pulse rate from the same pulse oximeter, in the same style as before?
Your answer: 96bpm
